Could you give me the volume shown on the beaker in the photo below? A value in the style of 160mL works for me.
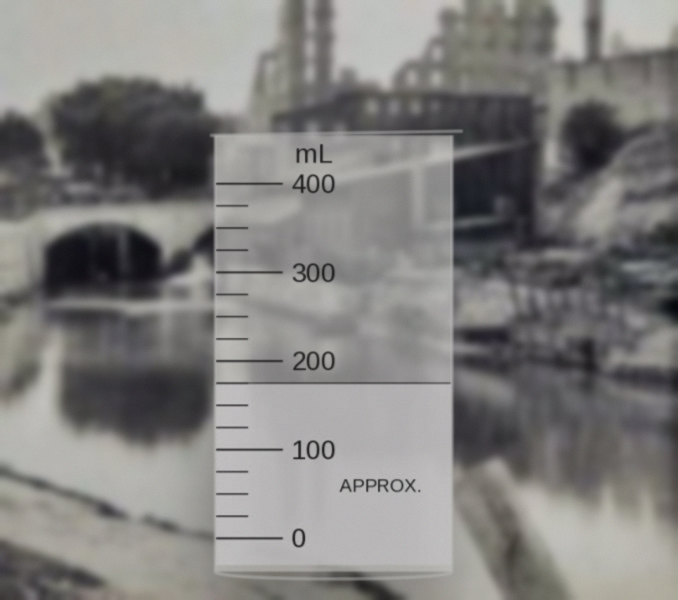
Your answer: 175mL
